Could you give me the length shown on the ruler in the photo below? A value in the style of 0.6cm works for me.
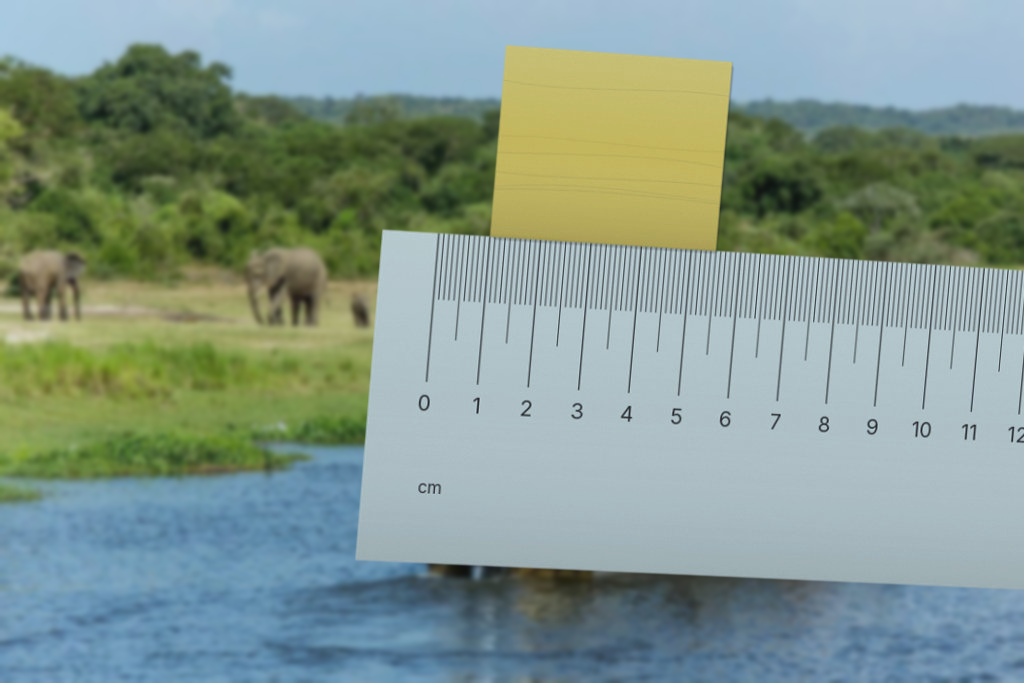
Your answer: 4.5cm
